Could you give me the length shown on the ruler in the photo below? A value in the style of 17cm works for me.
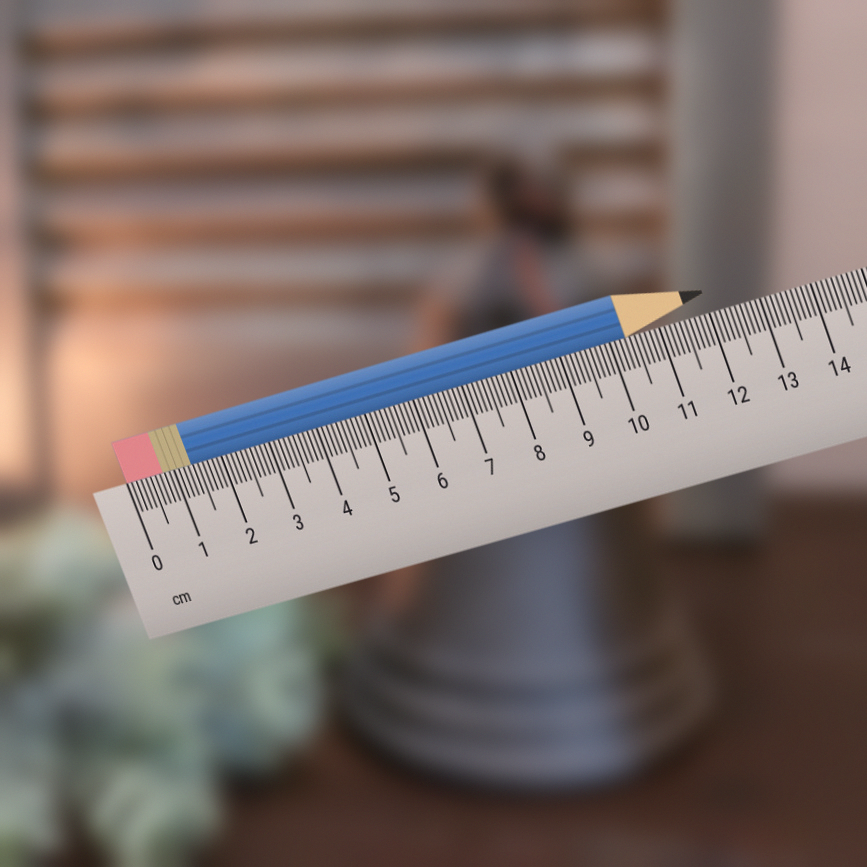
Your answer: 12cm
